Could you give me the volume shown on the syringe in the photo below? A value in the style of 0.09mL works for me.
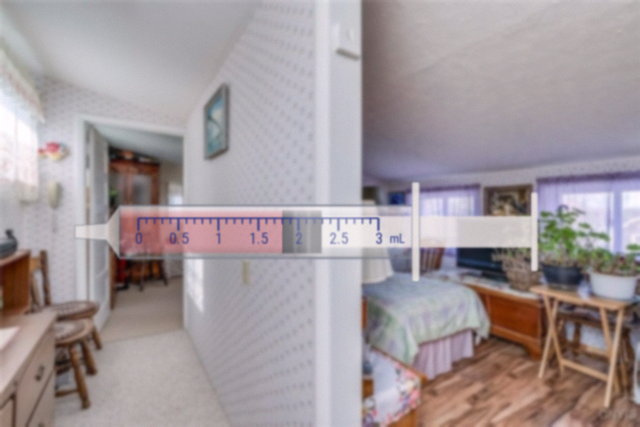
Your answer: 1.8mL
